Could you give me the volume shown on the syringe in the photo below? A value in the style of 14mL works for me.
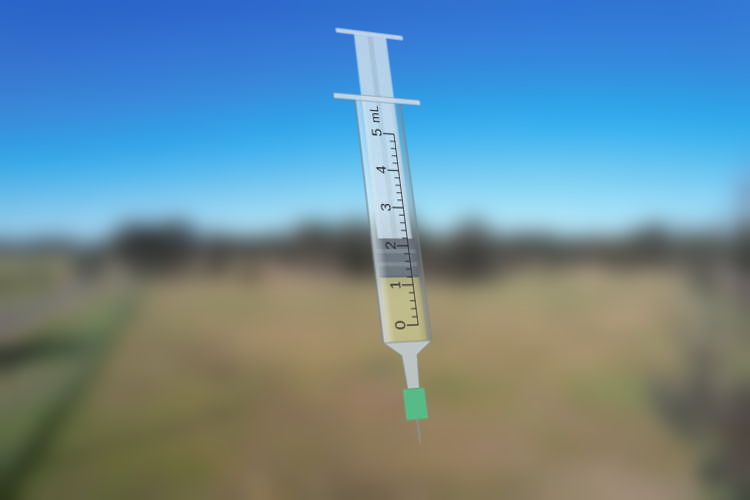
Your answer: 1.2mL
